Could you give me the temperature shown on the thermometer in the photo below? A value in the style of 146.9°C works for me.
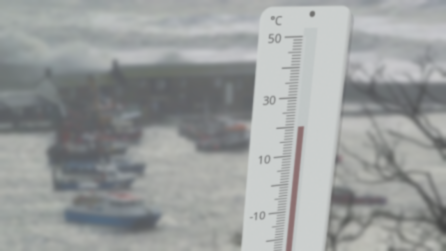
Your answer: 20°C
